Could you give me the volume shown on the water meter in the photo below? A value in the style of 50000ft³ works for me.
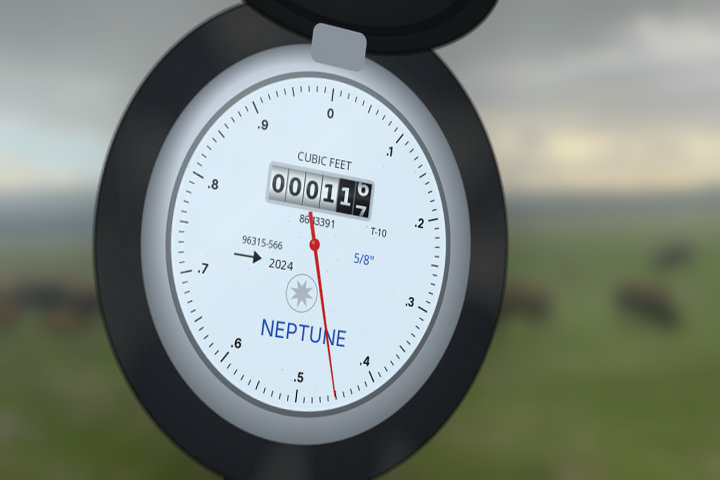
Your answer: 116.45ft³
